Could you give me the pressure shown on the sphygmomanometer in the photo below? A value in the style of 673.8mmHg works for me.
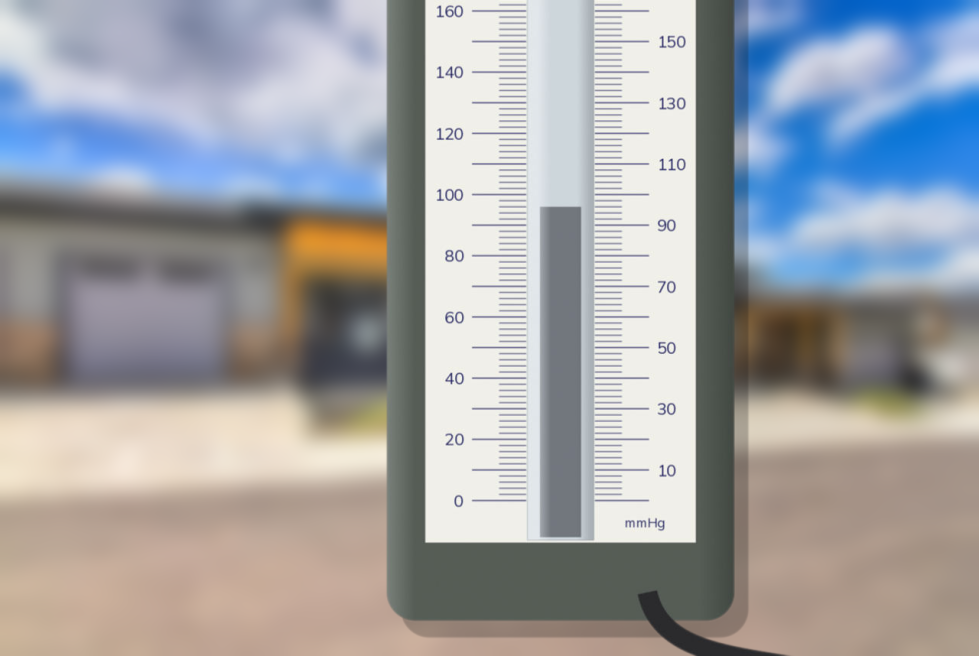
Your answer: 96mmHg
